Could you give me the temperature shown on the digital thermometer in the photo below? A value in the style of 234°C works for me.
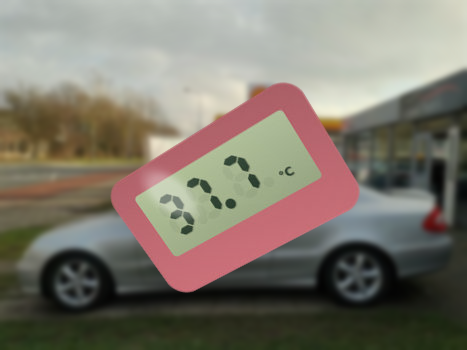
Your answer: 37.7°C
